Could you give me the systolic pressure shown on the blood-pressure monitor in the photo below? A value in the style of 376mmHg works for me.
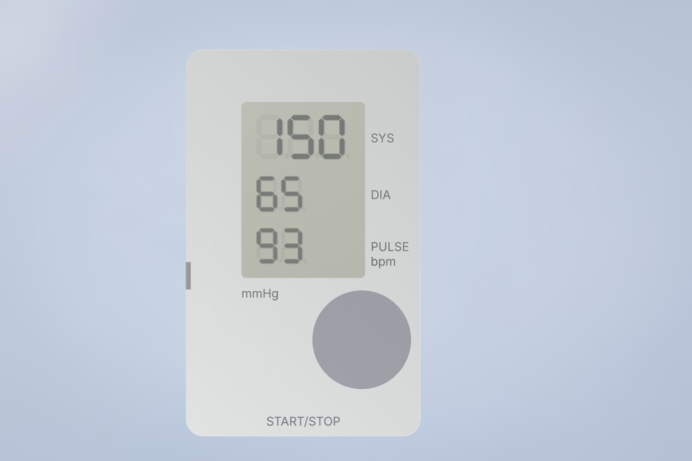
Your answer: 150mmHg
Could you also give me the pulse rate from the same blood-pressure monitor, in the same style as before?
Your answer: 93bpm
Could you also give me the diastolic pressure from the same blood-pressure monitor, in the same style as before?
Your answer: 65mmHg
